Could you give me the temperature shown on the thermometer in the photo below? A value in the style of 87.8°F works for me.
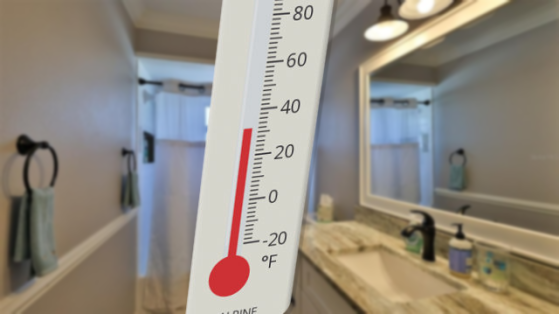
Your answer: 32°F
